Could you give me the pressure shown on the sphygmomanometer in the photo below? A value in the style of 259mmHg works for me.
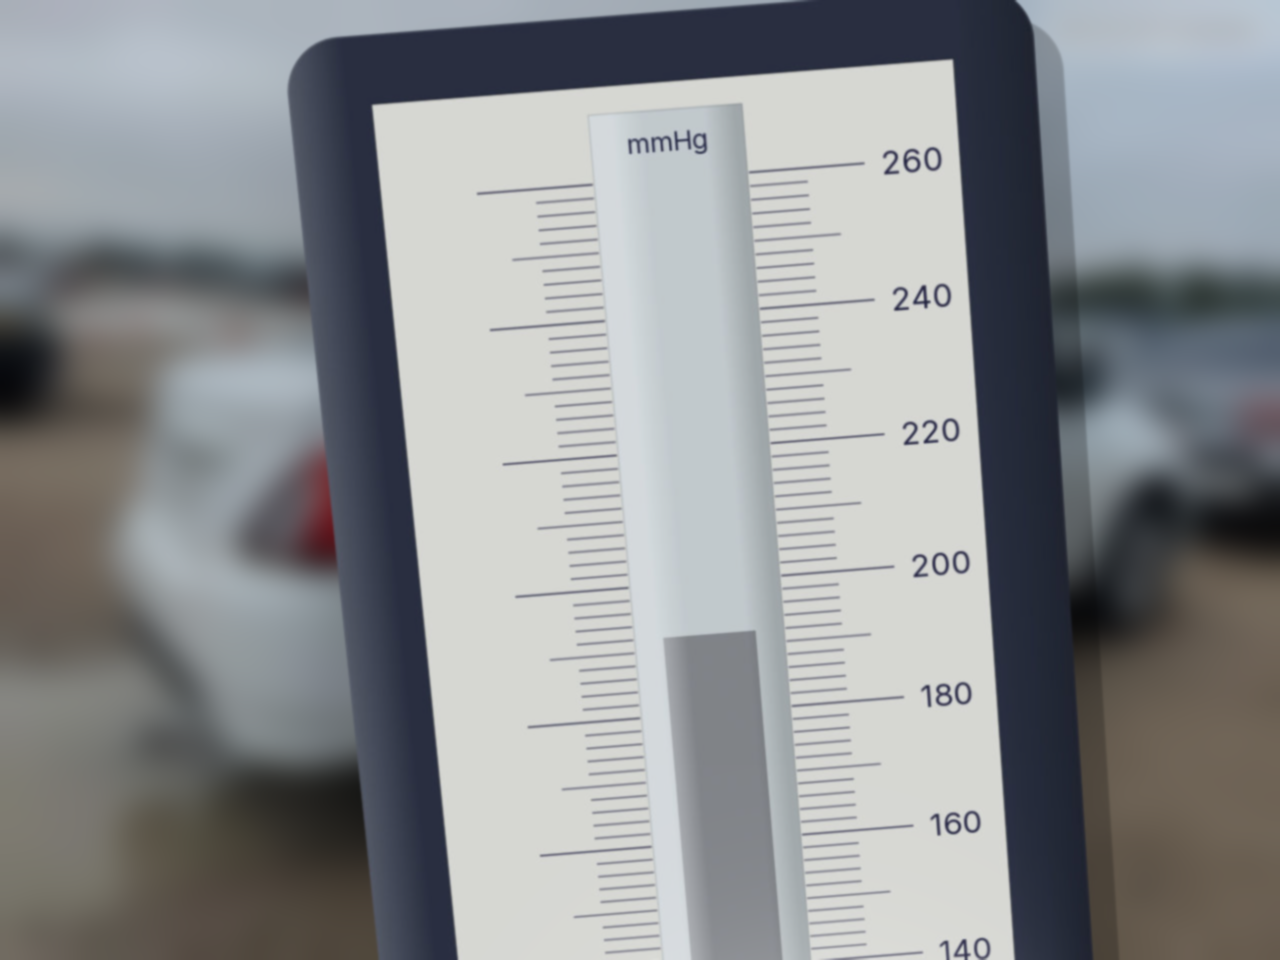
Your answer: 192mmHg
